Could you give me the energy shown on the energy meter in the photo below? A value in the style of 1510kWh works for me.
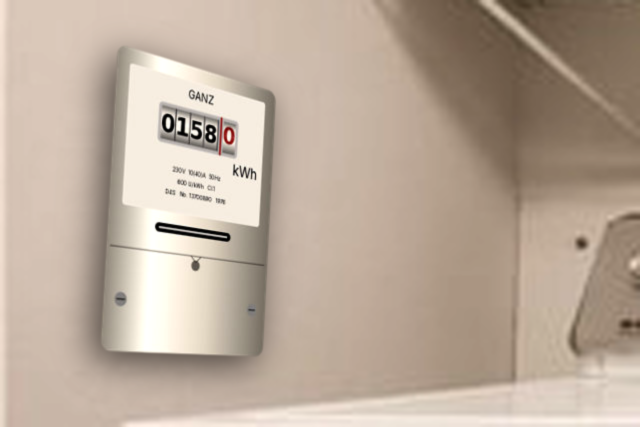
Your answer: 158.0kWh
